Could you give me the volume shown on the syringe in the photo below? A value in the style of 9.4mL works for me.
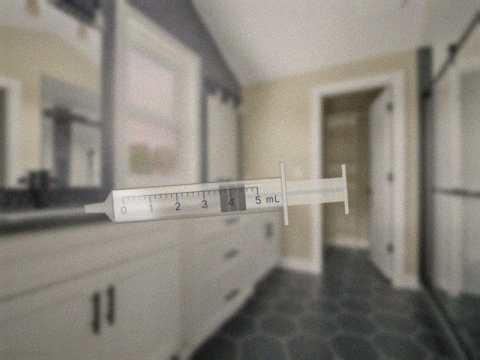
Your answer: 3.6mL
